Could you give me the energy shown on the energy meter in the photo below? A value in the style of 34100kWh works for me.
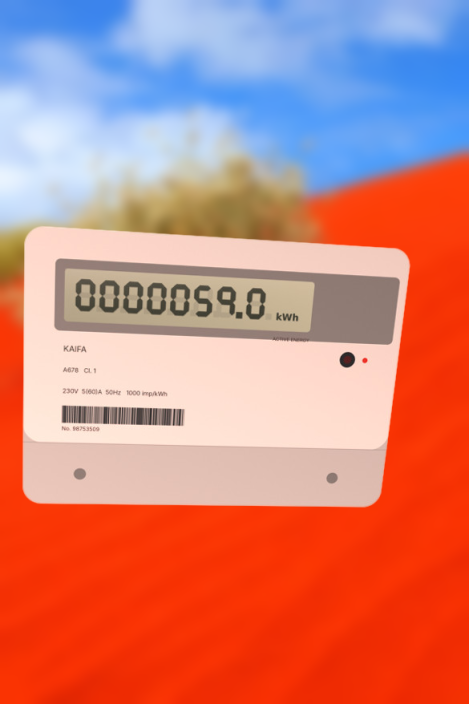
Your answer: 59.0kWh
